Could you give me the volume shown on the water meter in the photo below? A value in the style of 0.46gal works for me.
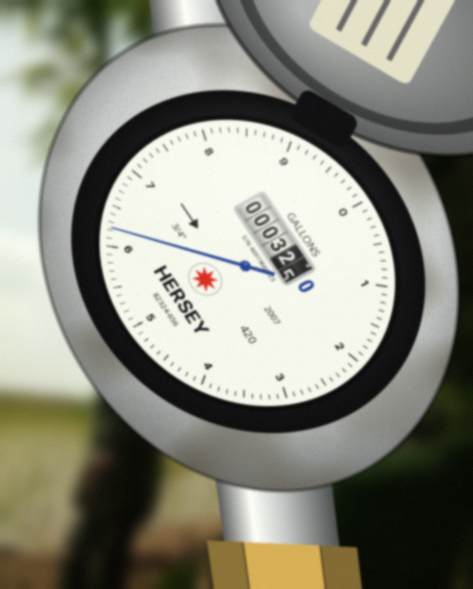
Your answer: 3246.2gal
